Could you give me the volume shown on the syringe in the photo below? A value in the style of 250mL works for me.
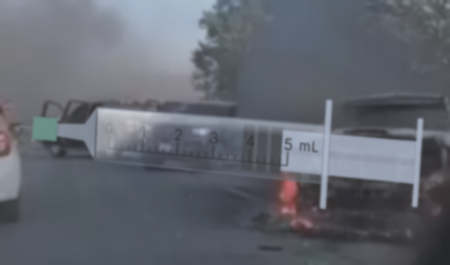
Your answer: 3.8mL
